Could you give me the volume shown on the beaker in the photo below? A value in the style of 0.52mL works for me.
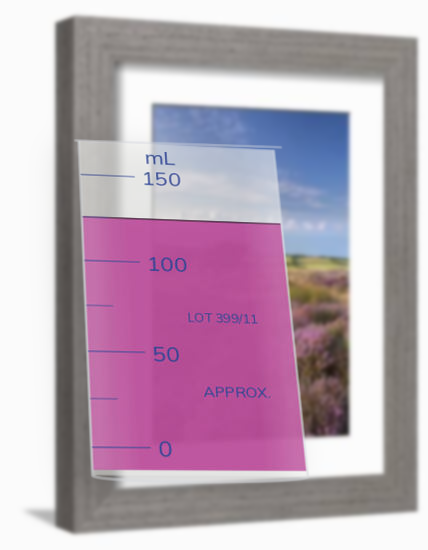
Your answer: 125mL
